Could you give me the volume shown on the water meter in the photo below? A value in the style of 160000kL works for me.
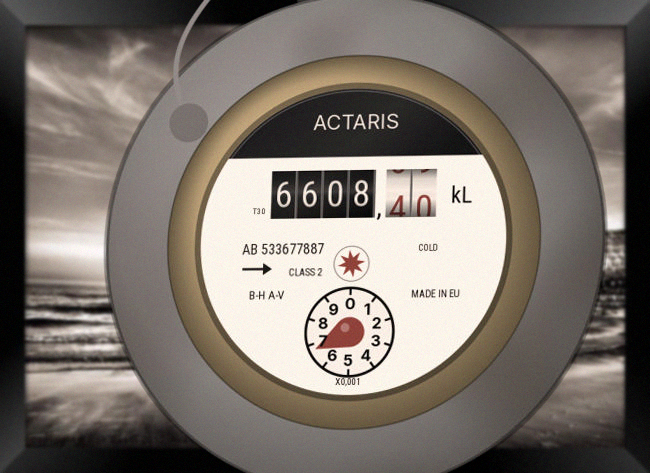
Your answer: 6608.396kL
